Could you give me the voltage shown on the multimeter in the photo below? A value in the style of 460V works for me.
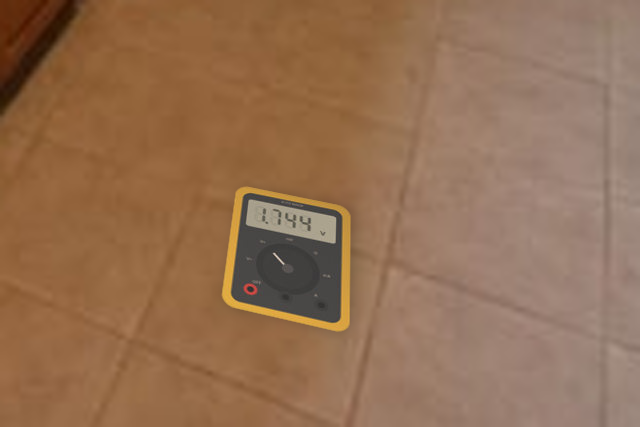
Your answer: 1.744V
